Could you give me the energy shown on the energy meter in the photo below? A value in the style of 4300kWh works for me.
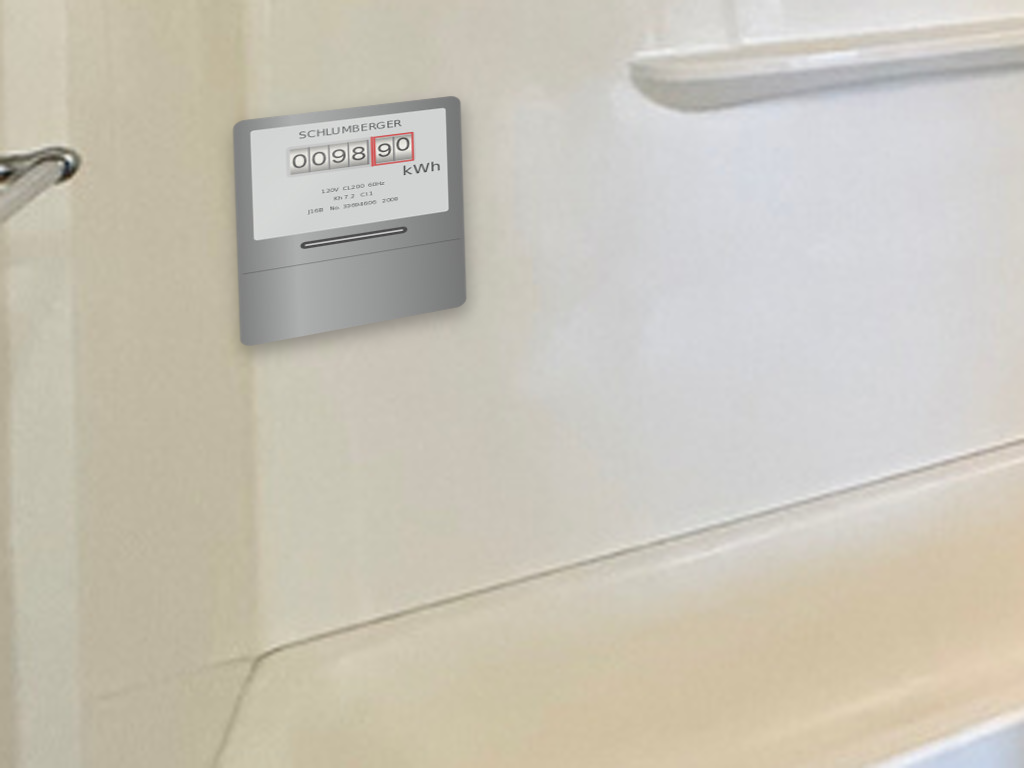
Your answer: 98.90kWh
